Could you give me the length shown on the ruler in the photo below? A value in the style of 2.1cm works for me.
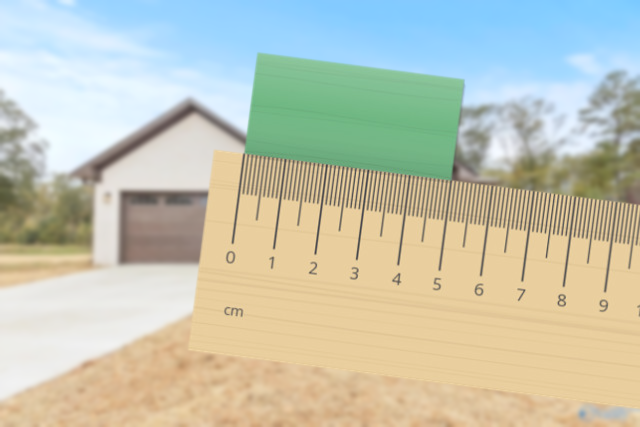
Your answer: 5cm
